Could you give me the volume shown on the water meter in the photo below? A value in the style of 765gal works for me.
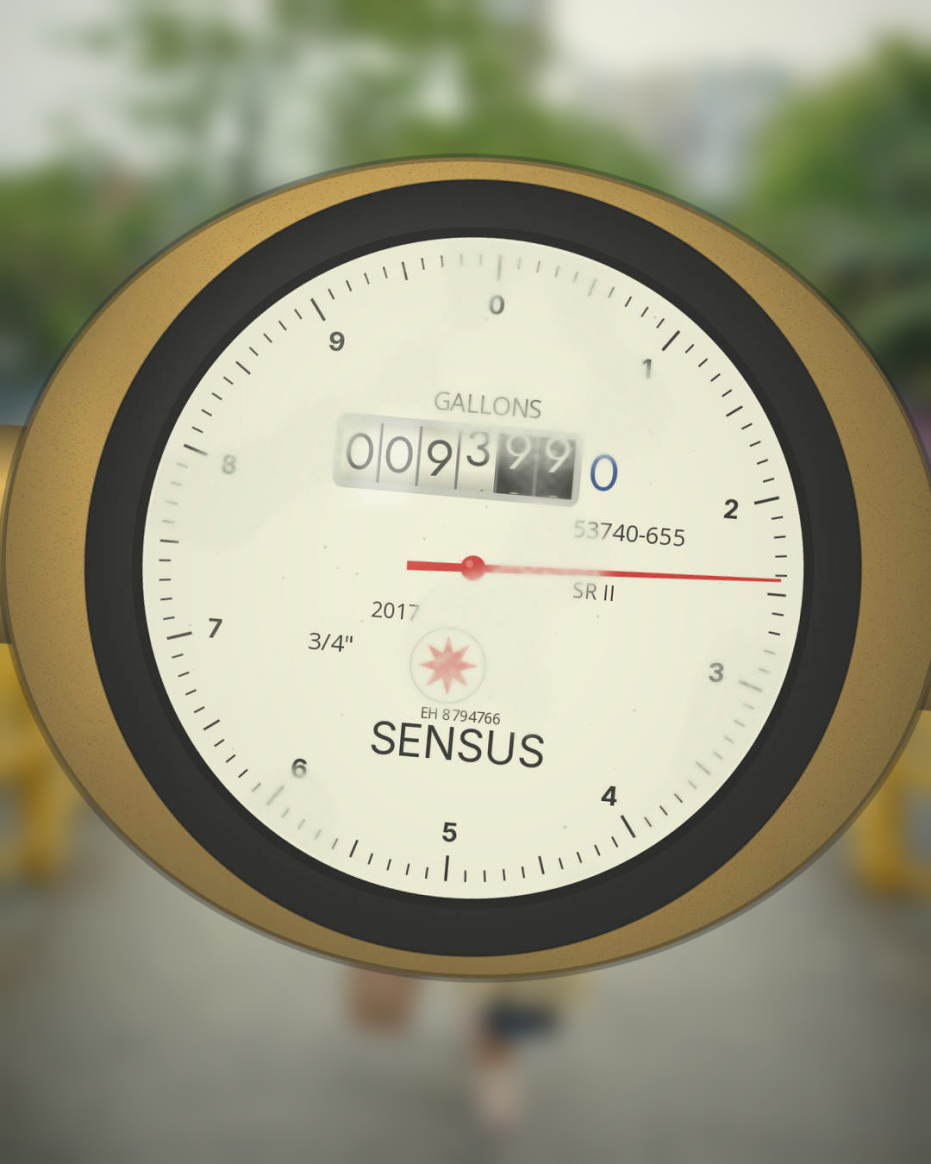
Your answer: 93992.4gal
